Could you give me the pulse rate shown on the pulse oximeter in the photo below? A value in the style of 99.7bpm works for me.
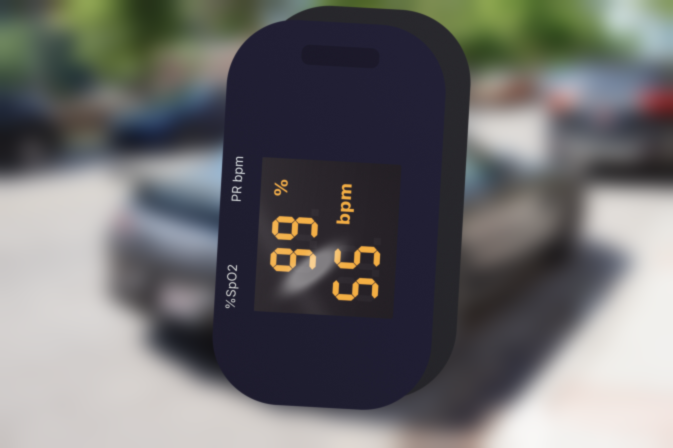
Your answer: 55bpm
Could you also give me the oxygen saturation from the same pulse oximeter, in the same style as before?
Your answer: 99%
